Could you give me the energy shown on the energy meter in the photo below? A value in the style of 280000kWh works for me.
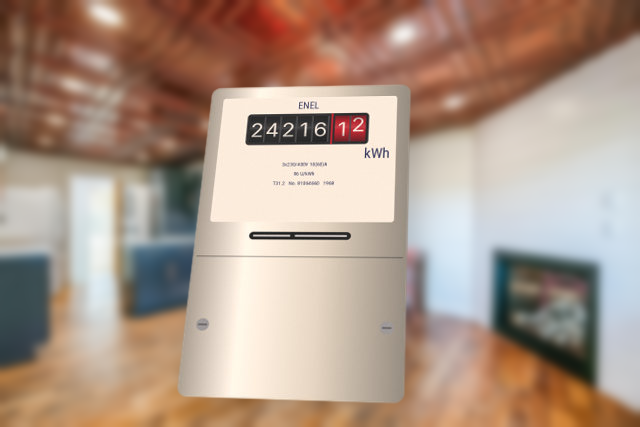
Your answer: 24216.12kWh
